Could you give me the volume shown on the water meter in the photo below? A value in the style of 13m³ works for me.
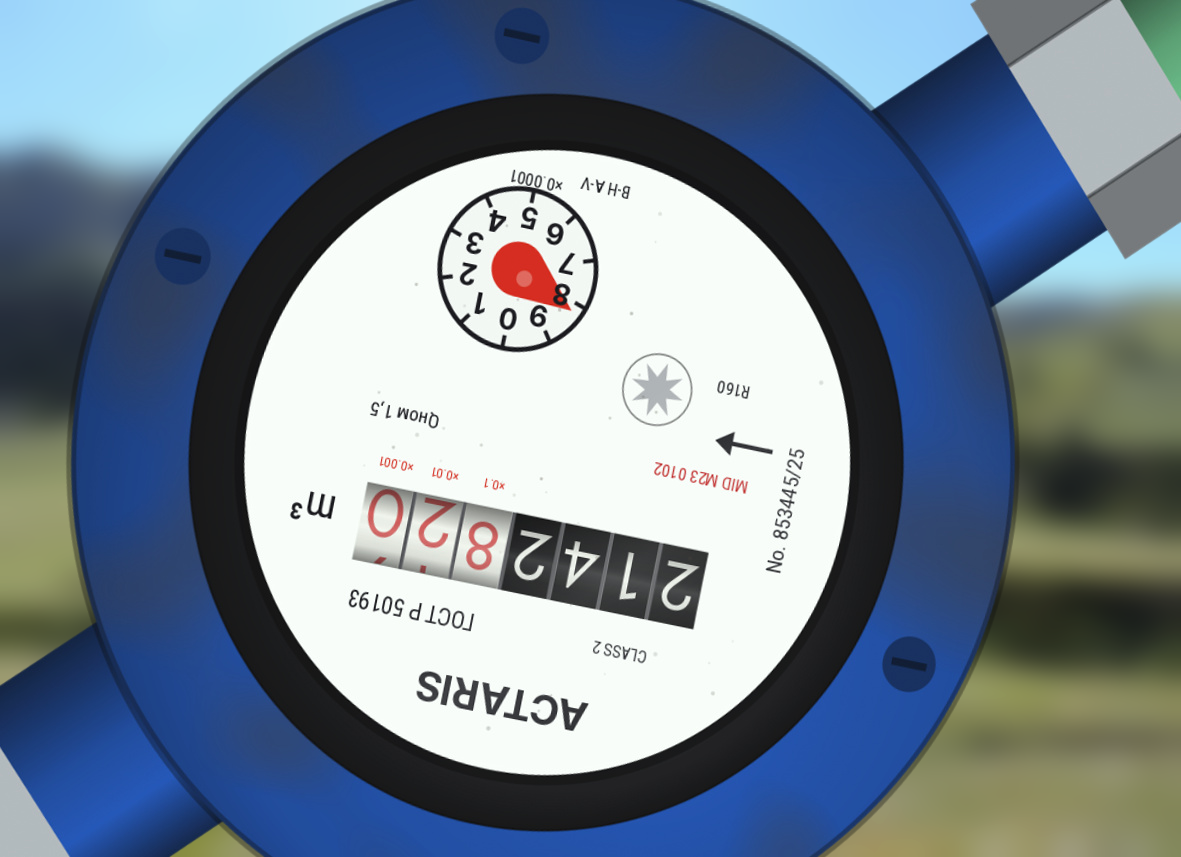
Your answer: 2142.8198m³
